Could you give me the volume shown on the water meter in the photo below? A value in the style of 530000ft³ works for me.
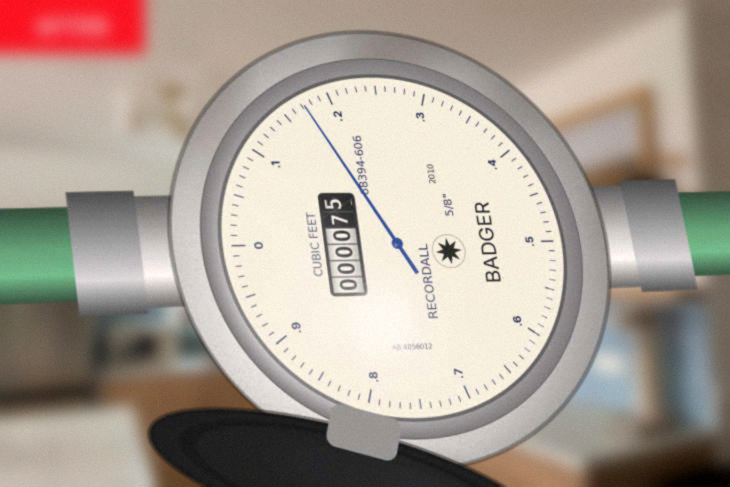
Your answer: 75.17ft³
